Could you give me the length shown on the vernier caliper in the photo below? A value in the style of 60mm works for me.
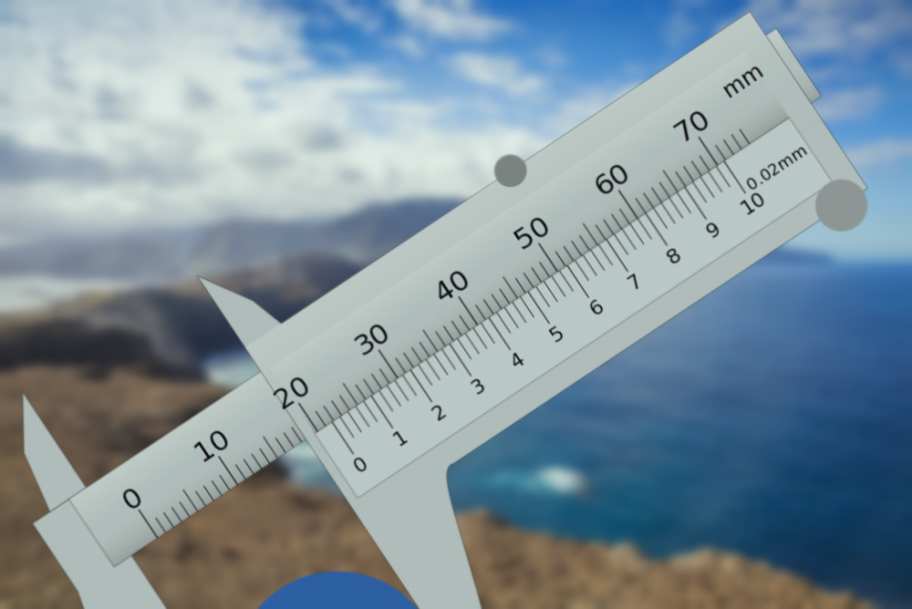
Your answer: 21.8mm
